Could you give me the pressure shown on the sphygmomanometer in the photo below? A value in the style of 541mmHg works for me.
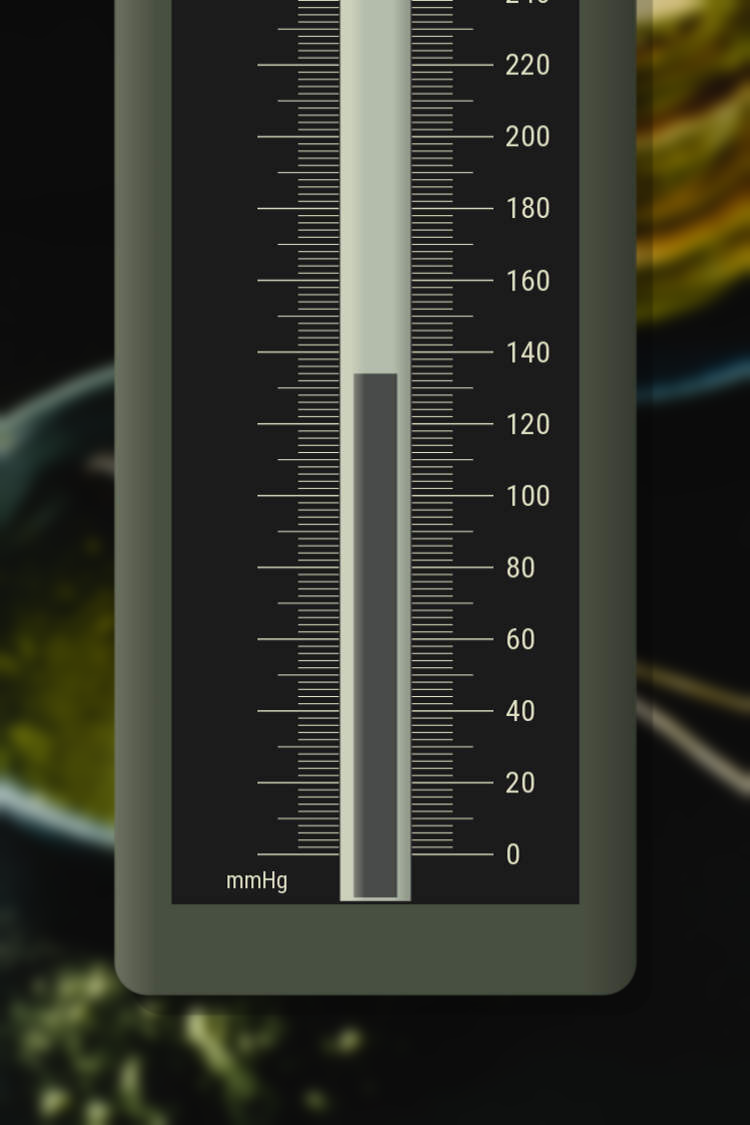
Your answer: 134mmHg
